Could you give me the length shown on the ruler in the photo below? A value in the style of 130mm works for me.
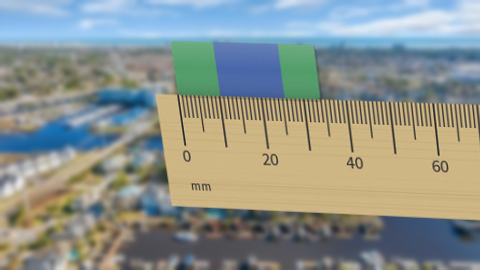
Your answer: 34mm
